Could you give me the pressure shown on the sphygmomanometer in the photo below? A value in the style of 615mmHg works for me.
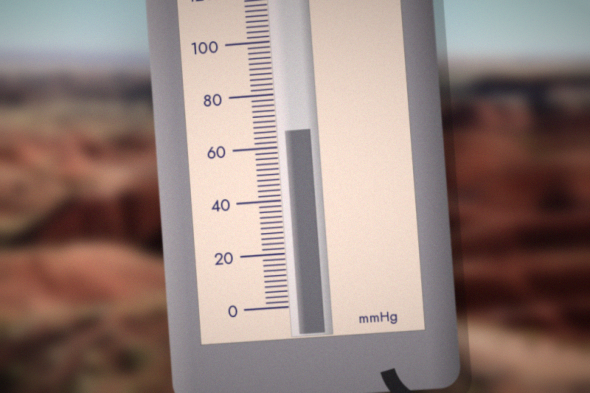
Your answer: 66mmHg
